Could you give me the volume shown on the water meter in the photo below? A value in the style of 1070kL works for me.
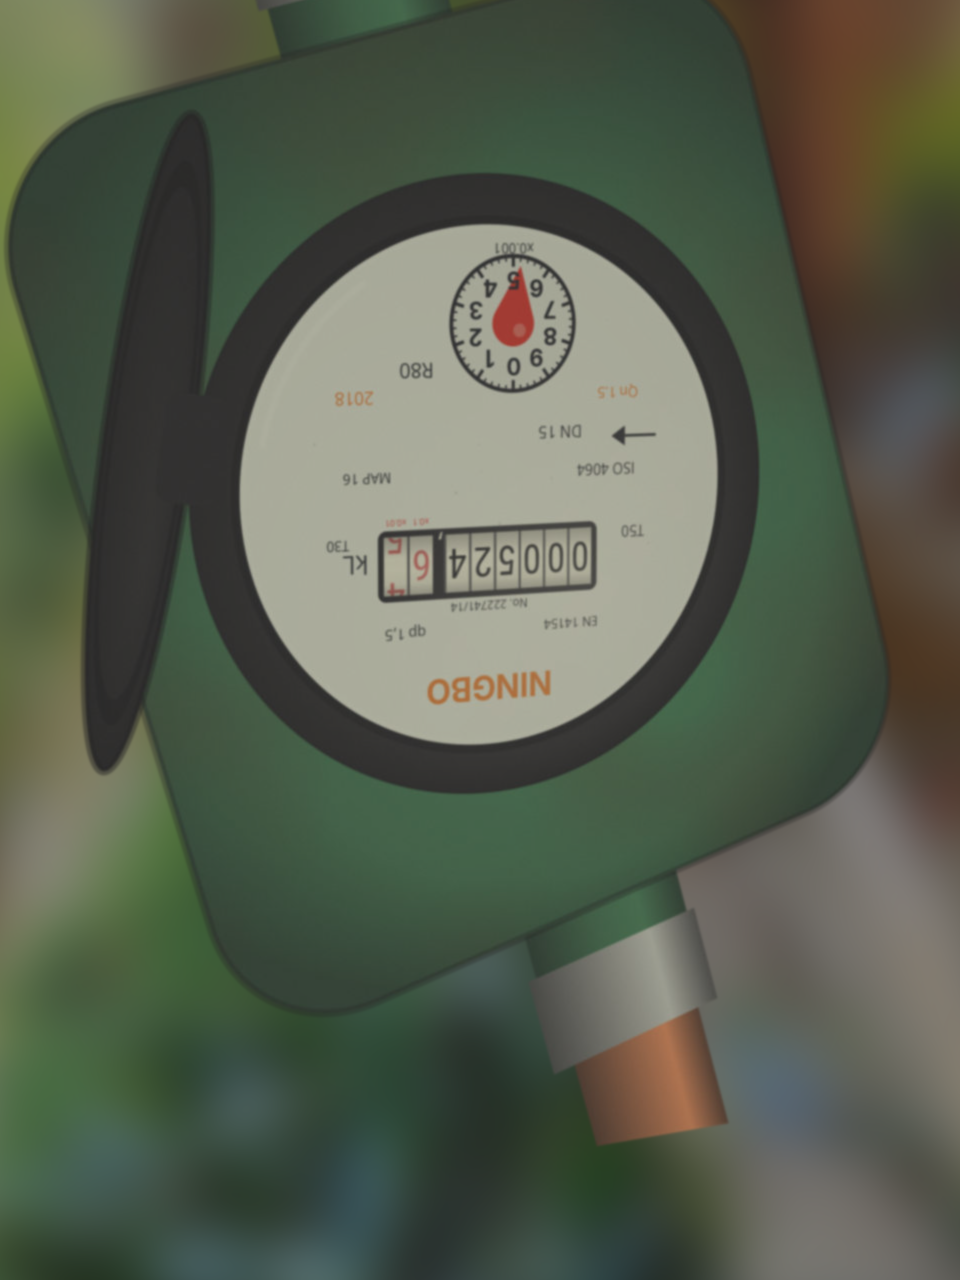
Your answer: 524.645kL
